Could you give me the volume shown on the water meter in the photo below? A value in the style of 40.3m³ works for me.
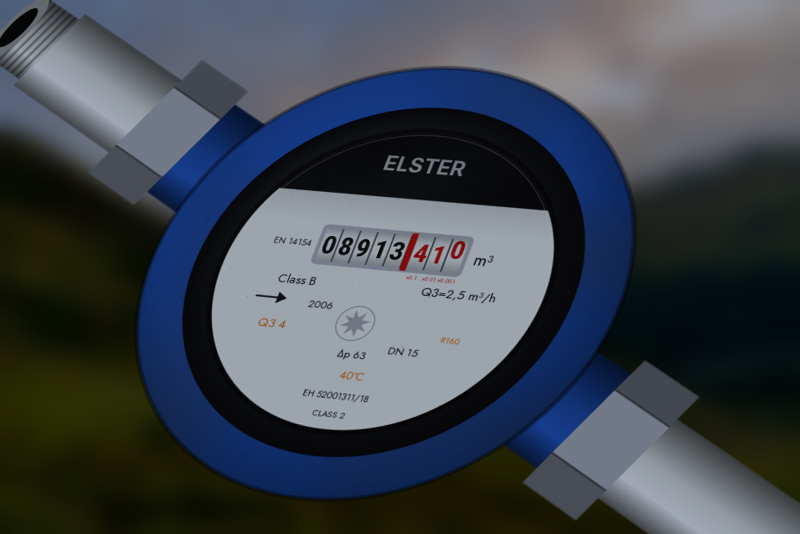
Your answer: 8913.410m³
